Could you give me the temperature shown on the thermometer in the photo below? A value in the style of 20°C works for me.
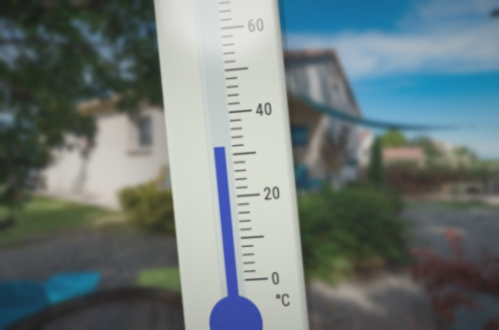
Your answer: 32°C
